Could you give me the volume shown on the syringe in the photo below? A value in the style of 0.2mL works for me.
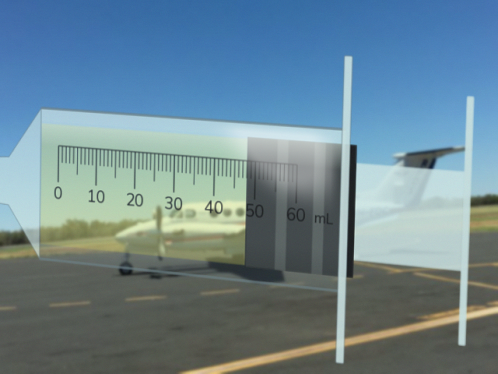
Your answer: 48mL
